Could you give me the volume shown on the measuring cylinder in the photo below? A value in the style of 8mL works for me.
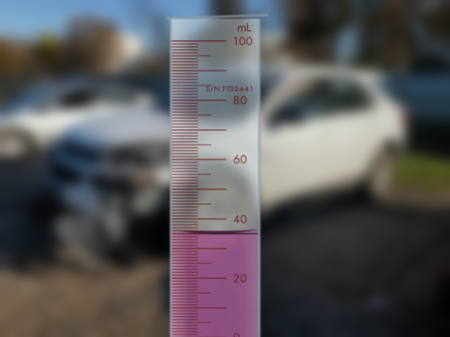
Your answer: 35mL
